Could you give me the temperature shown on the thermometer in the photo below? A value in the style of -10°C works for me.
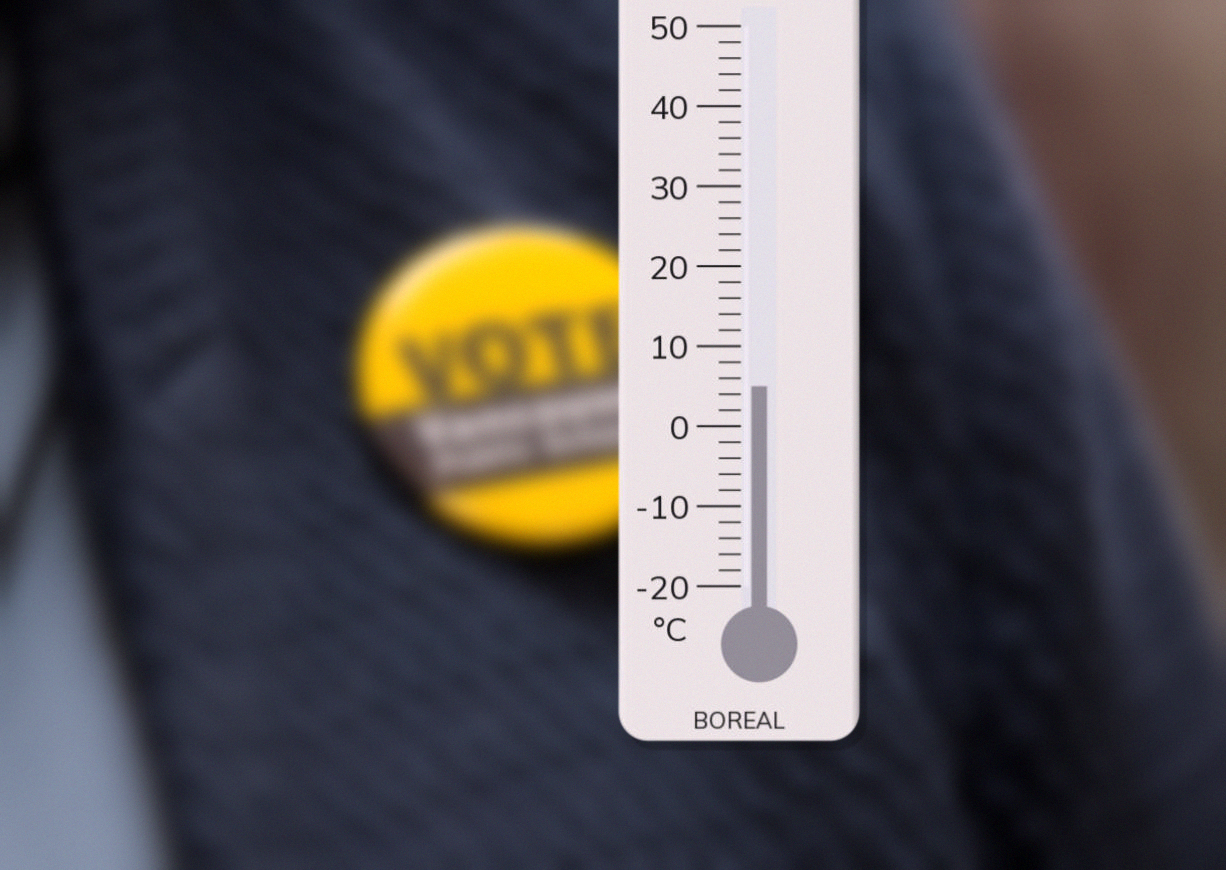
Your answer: 5°C
